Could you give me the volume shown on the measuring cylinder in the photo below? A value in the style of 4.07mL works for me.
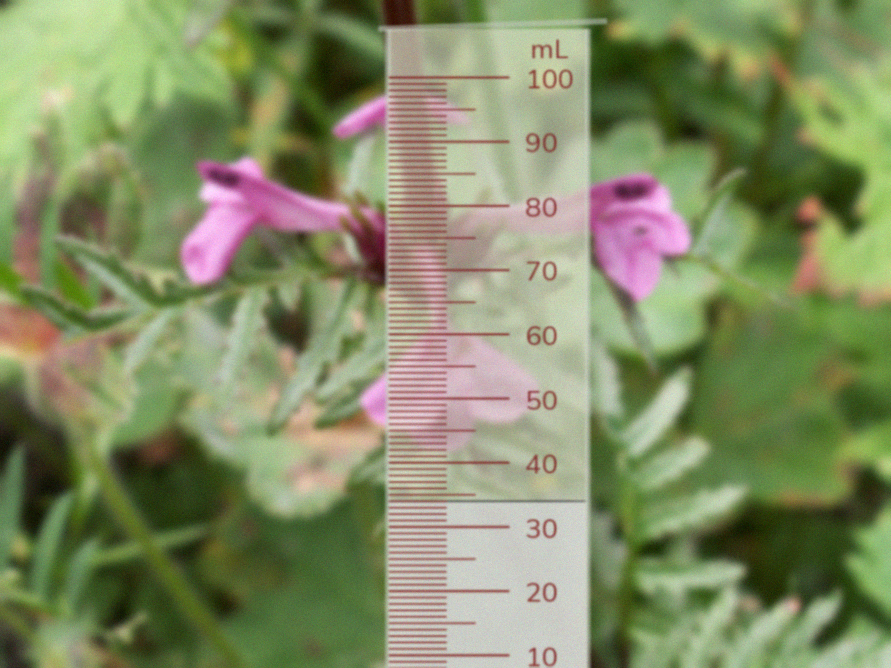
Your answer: 34mL
